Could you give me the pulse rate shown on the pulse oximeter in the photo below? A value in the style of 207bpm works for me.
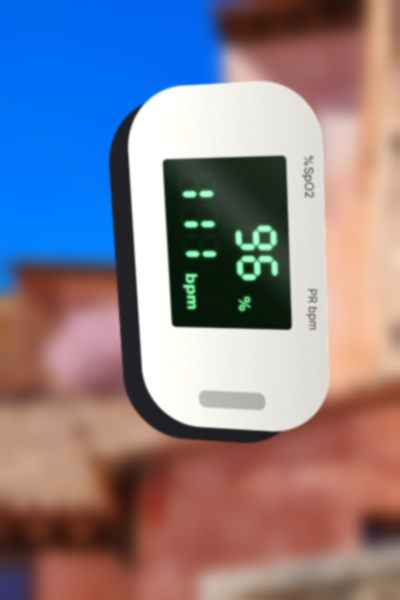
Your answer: 111bpm
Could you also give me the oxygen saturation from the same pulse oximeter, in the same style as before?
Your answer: 96%
